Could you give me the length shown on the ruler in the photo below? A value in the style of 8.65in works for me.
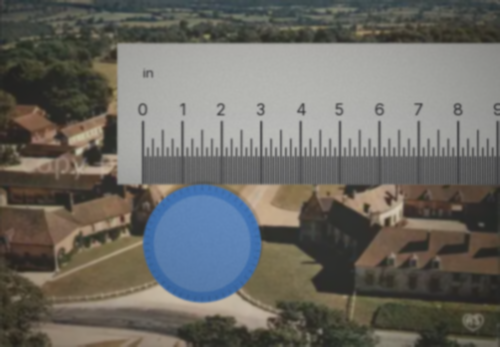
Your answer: 3in
